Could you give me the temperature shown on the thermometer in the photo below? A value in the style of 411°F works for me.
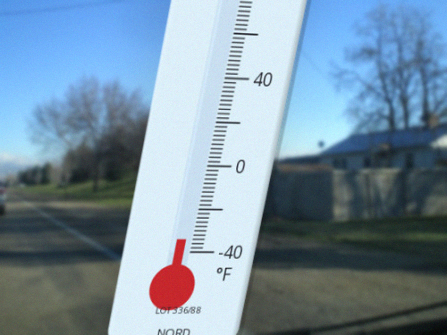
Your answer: -34°F
